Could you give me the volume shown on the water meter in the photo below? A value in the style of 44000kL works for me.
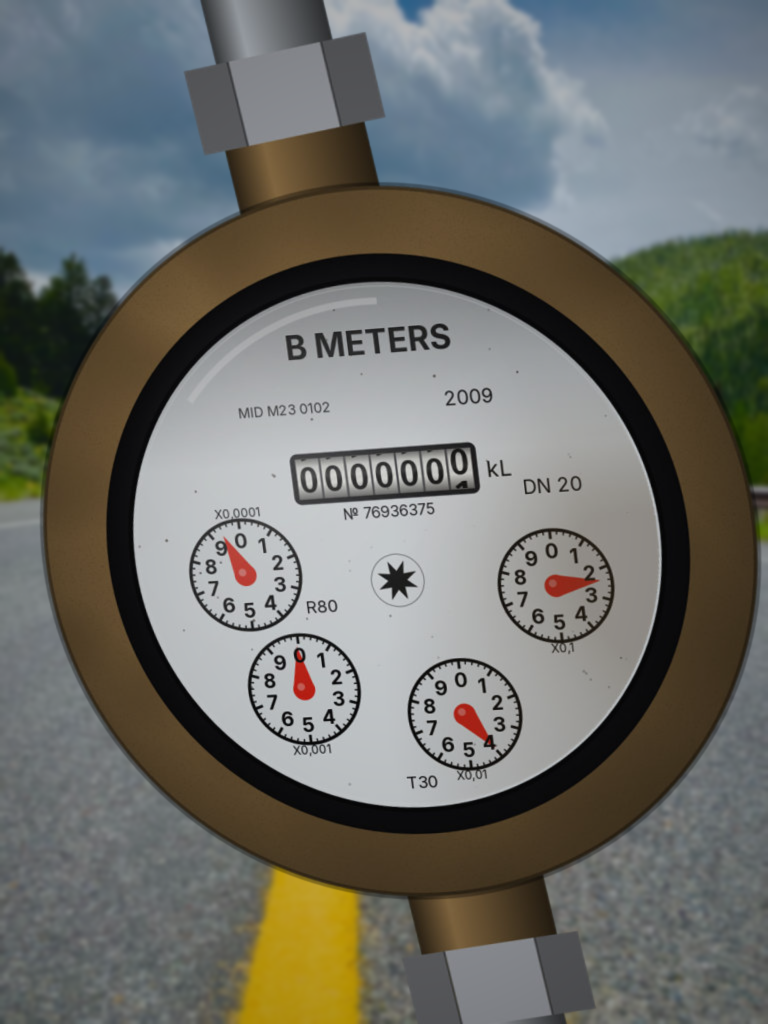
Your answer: 0.2399kL
